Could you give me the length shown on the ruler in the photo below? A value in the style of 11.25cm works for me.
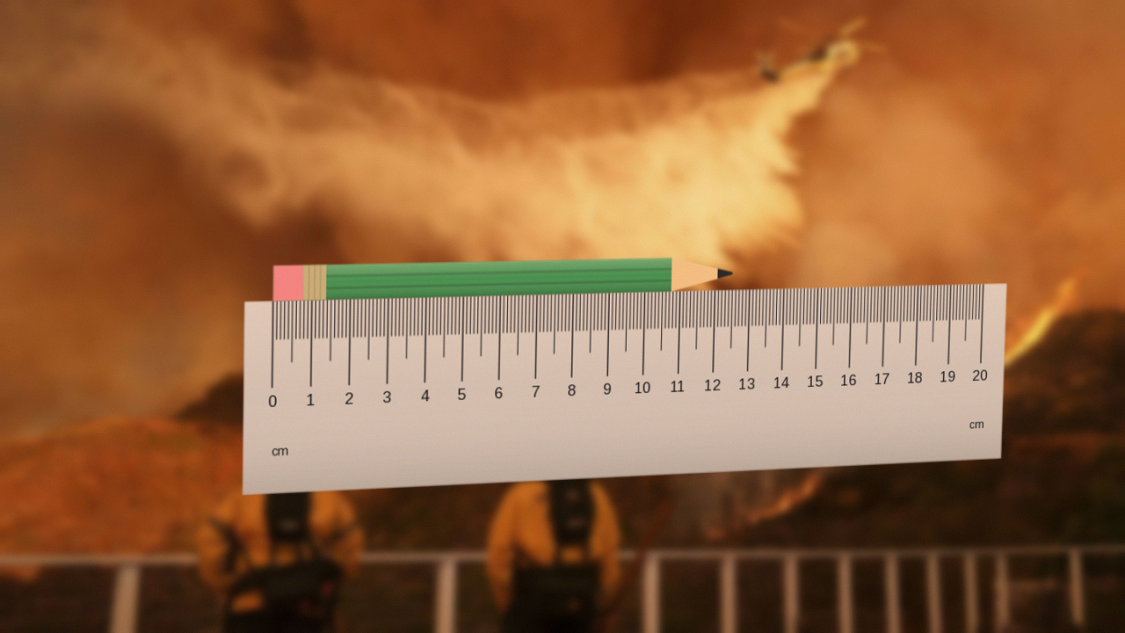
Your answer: 12.5cm
